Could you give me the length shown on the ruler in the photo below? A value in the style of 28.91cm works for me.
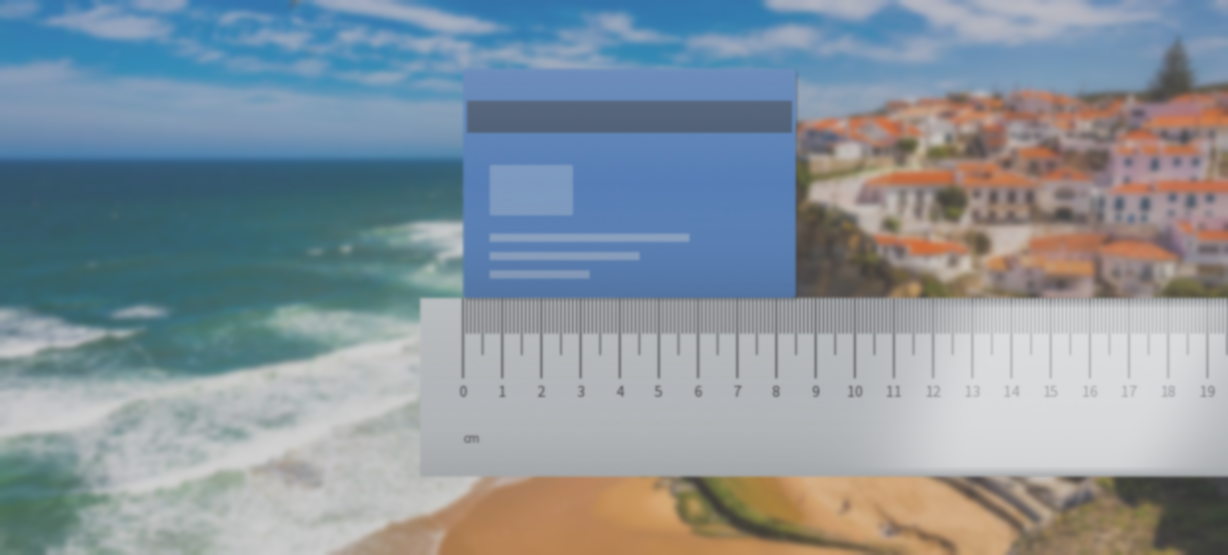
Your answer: 8.5cm
